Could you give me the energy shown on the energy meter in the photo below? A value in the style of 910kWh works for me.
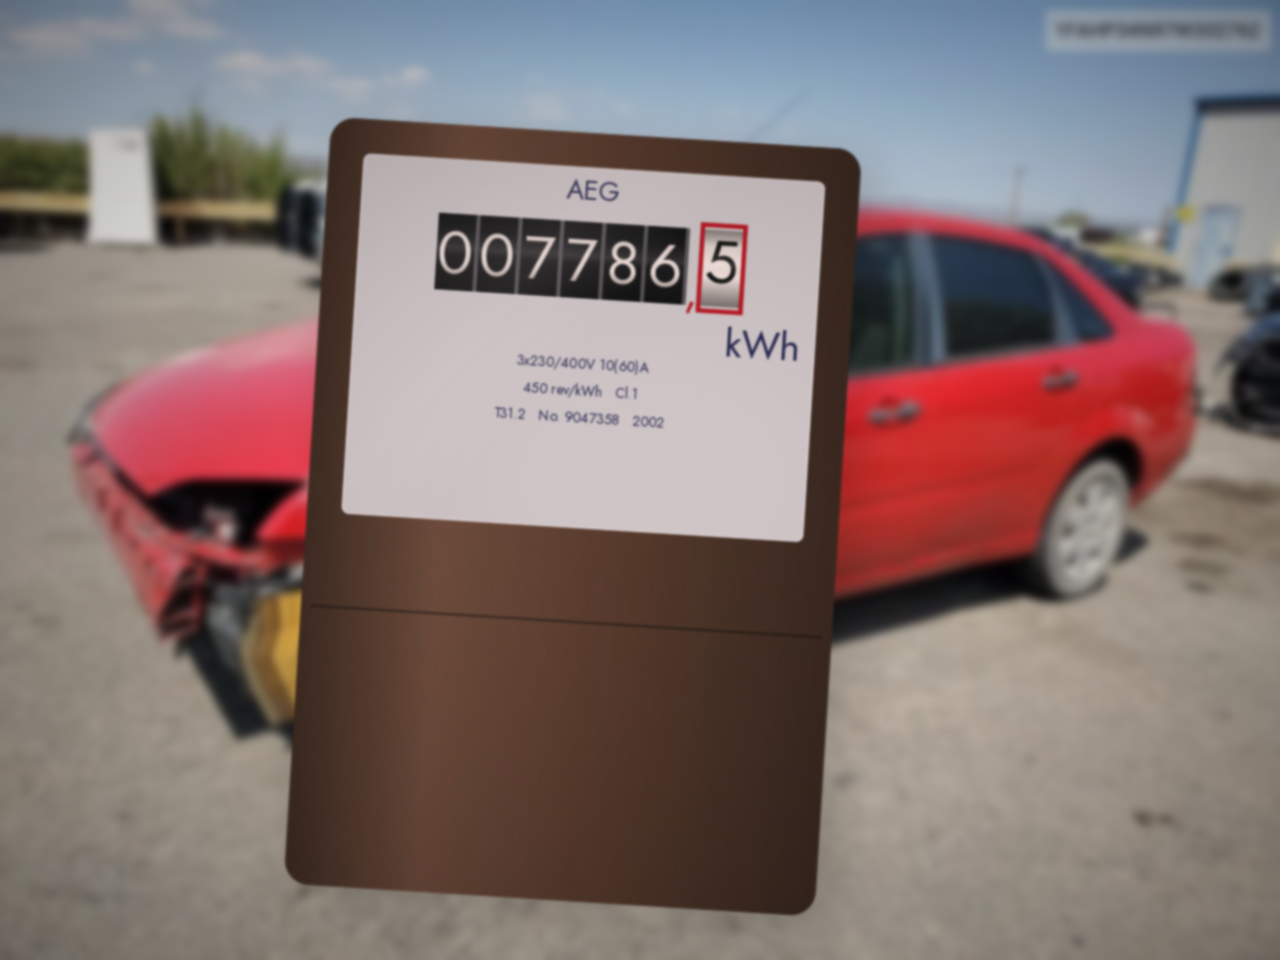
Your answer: 7786.5kWh
